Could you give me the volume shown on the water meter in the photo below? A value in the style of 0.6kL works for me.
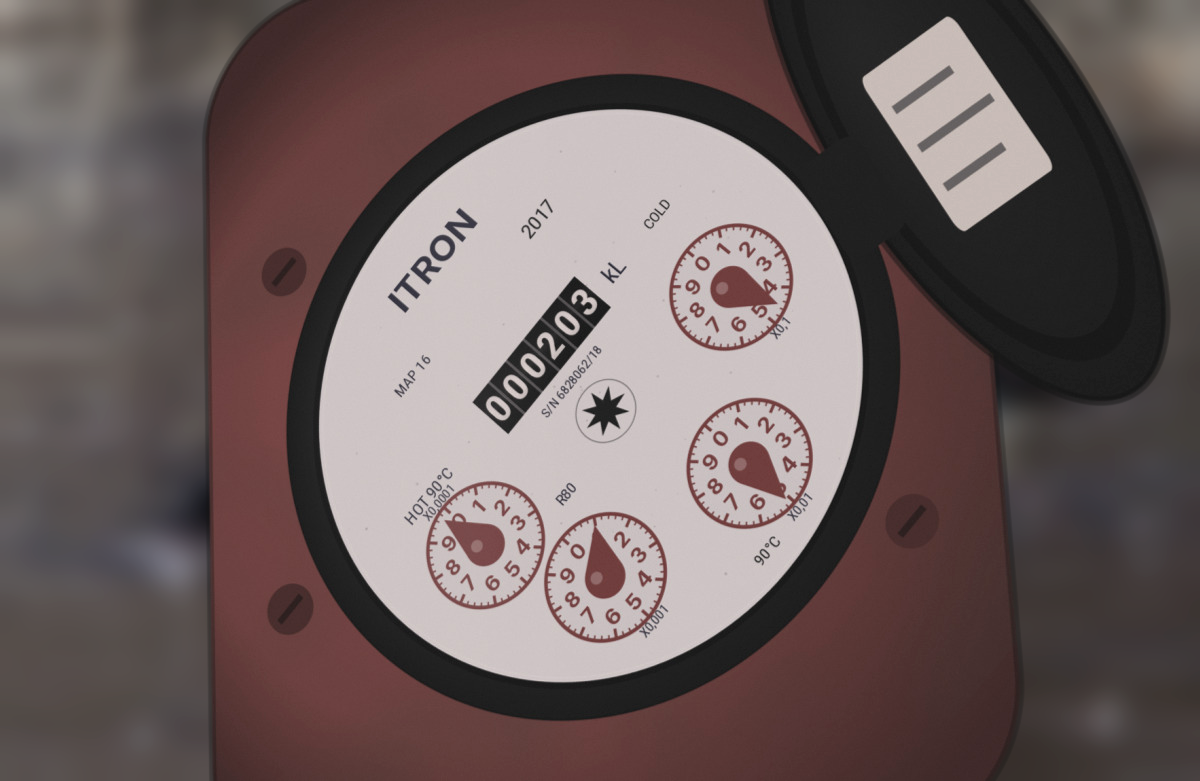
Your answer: 203.4509kL
